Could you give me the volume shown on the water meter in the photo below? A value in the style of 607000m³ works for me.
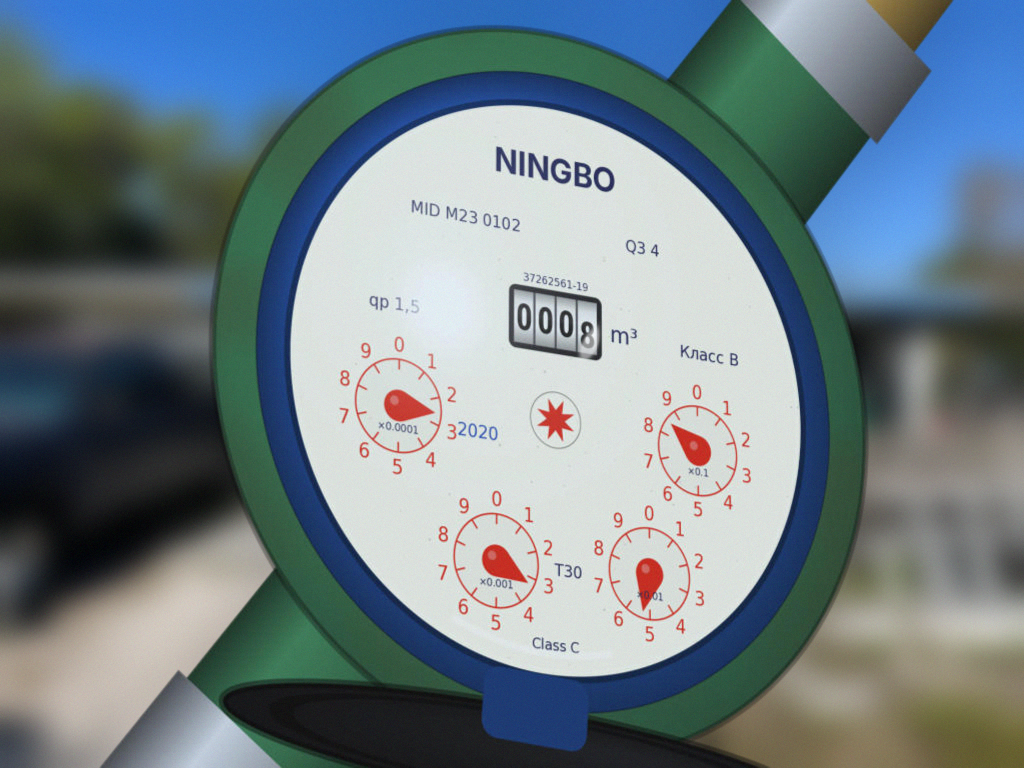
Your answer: 7.8532m³
